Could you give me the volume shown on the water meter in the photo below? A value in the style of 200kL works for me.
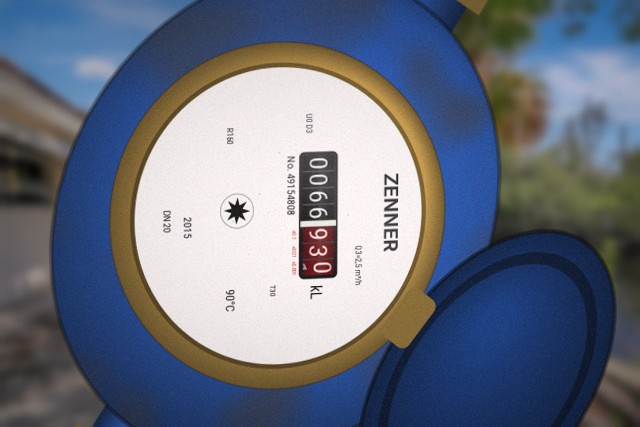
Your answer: 66.930kL
